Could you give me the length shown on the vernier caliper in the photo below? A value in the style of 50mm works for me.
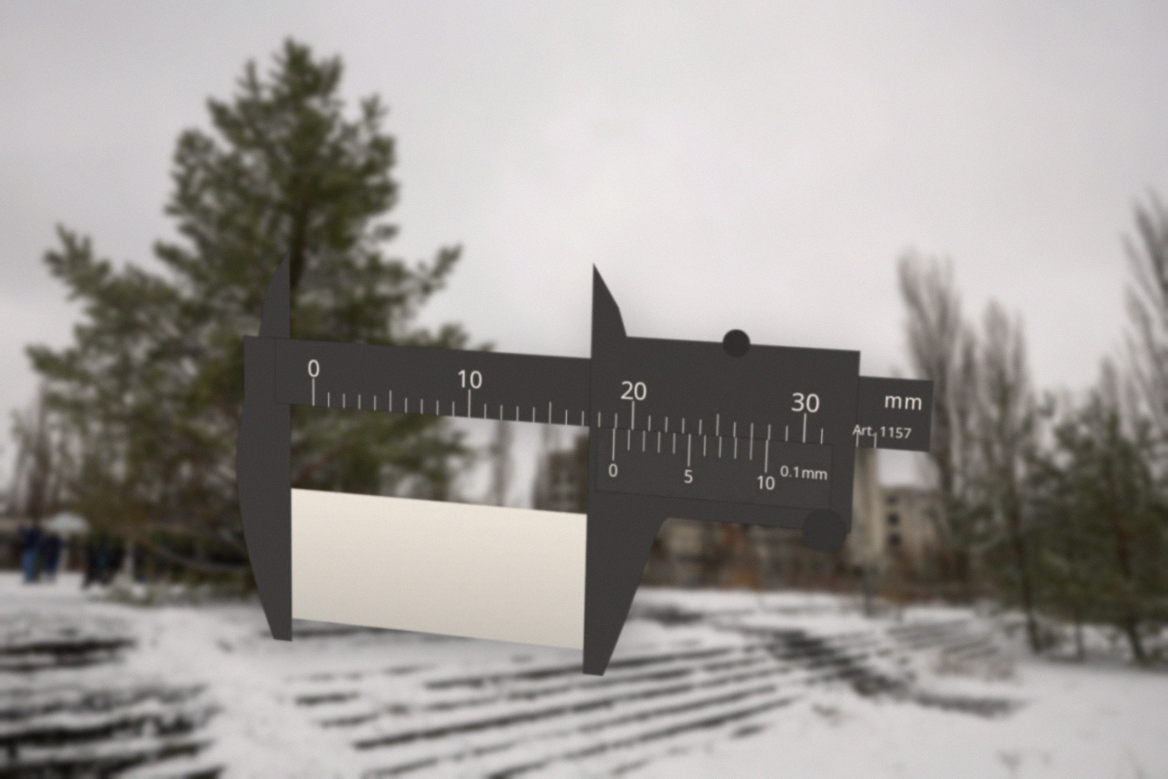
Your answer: 18.9mm
